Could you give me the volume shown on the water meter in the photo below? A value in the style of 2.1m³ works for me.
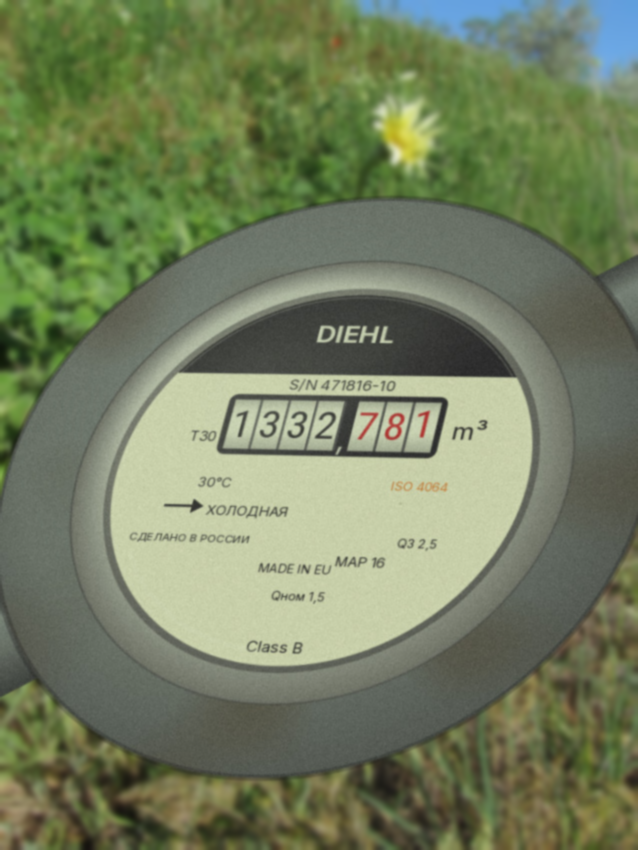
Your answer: 1332.781m³
